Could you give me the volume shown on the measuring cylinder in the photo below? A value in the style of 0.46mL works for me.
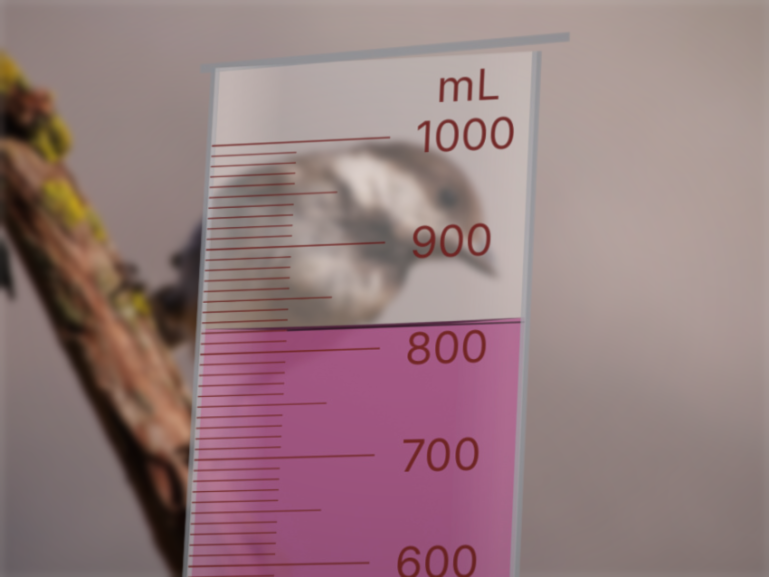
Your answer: 820mL
